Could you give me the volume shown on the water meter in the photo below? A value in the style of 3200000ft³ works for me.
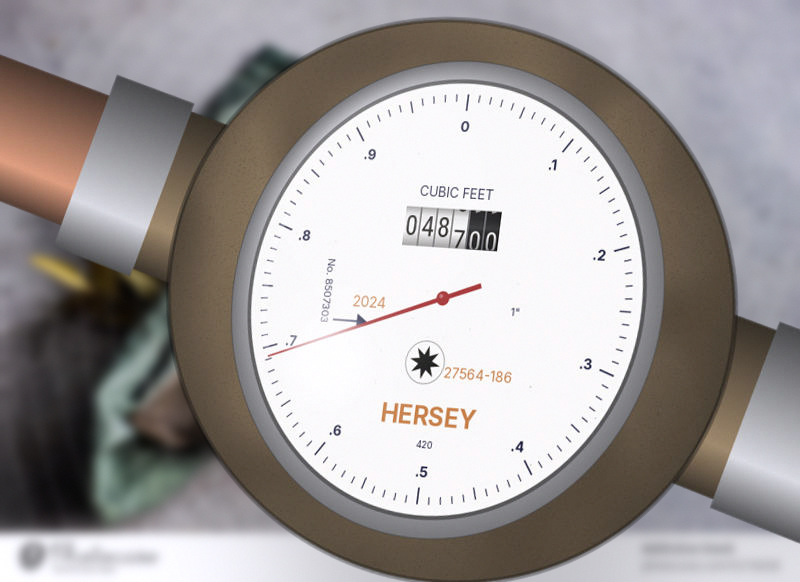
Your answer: 48699.69ft³
